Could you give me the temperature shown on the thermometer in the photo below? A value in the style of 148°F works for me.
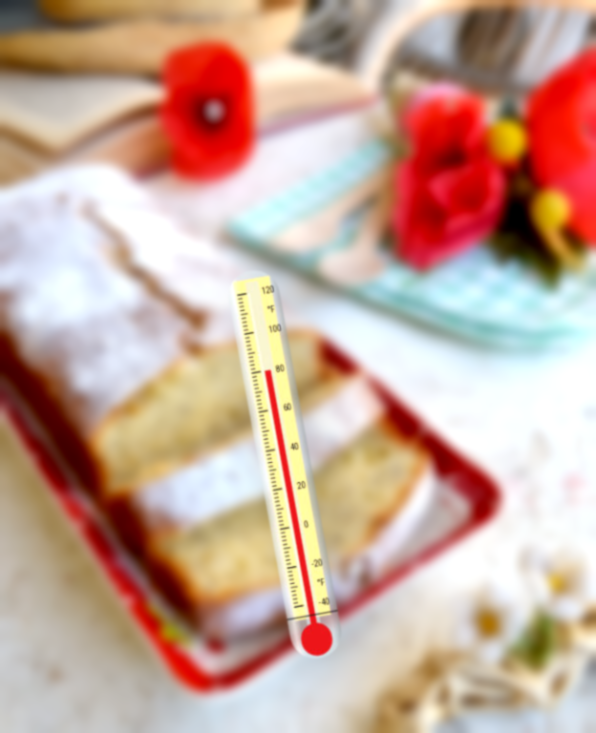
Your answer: 80°F
